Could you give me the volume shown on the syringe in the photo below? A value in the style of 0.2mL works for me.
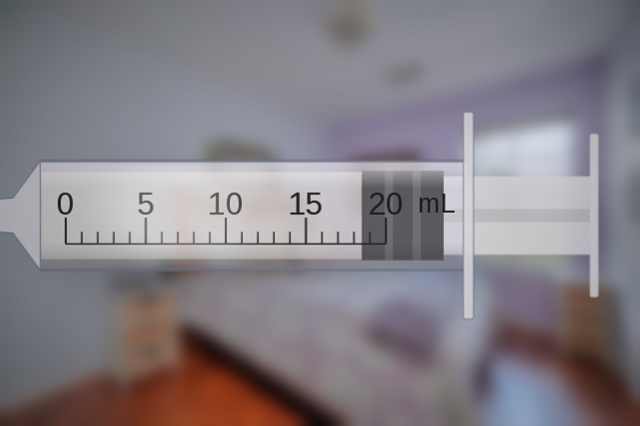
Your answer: 18.5mL
